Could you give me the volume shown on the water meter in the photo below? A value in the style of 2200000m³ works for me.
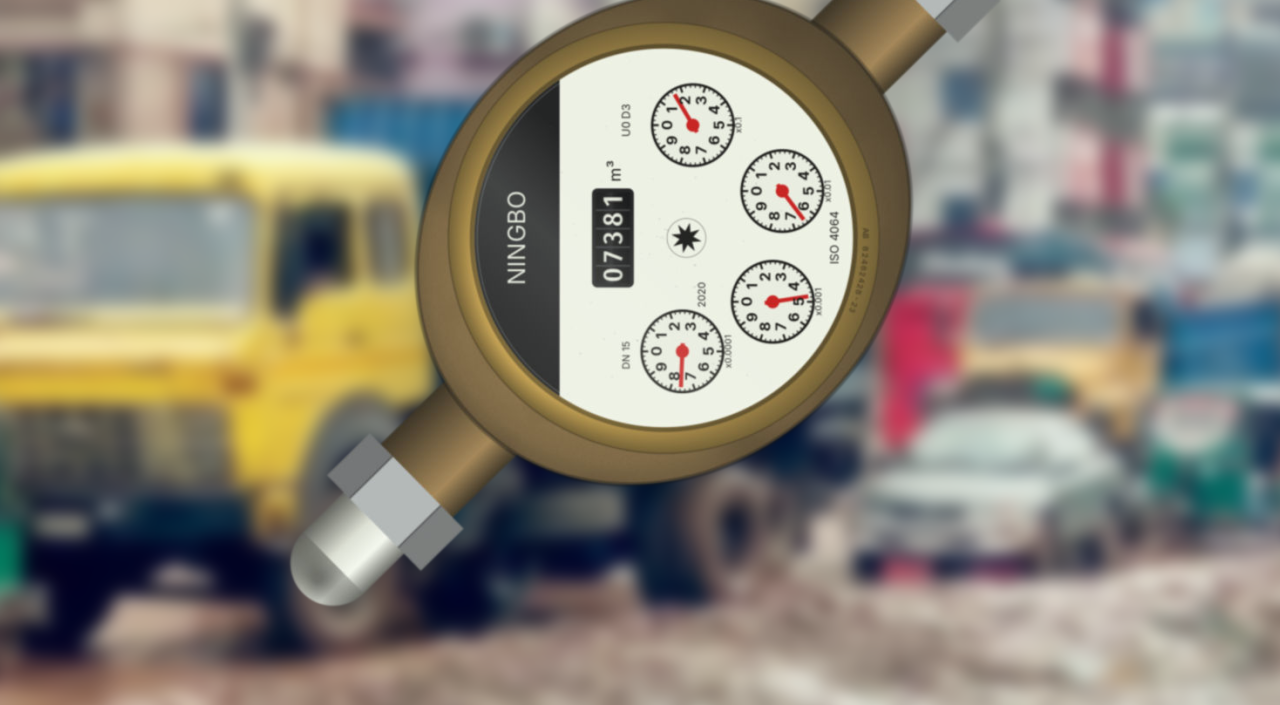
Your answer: 7381.1647m³
